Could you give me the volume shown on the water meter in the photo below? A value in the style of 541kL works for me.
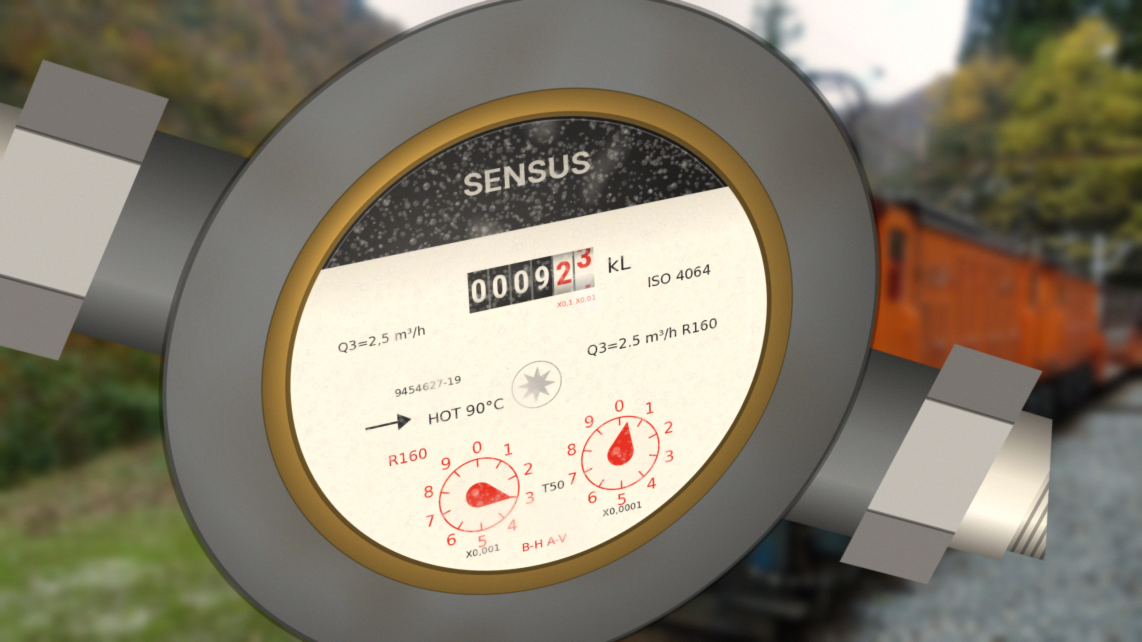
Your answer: 9.2330kL
